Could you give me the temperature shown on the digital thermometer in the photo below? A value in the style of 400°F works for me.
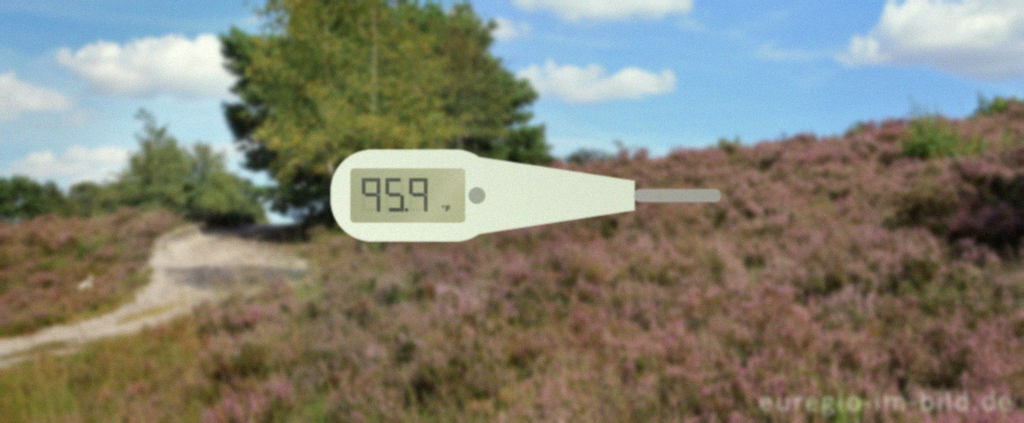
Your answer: 95.9°F
